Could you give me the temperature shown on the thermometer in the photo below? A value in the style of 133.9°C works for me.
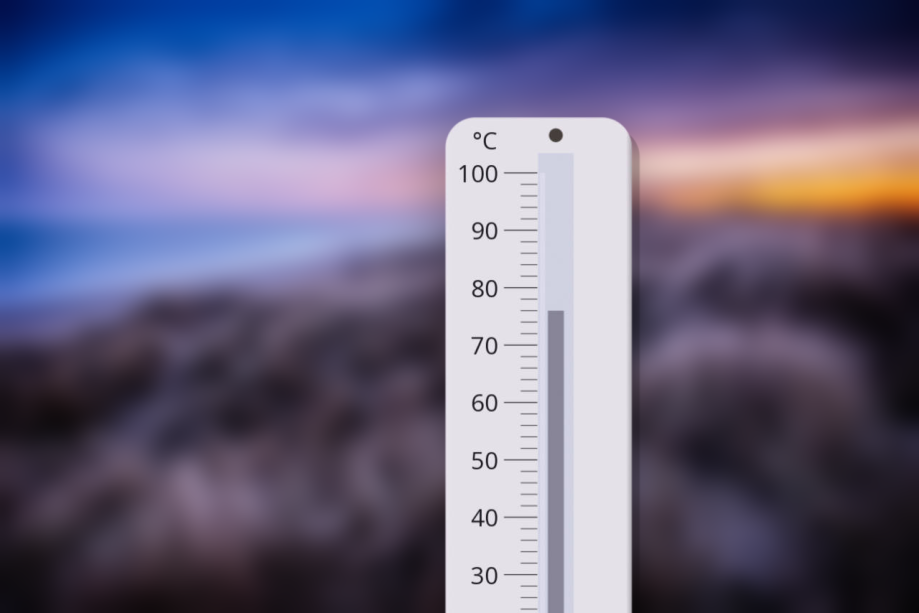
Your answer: 76°C
